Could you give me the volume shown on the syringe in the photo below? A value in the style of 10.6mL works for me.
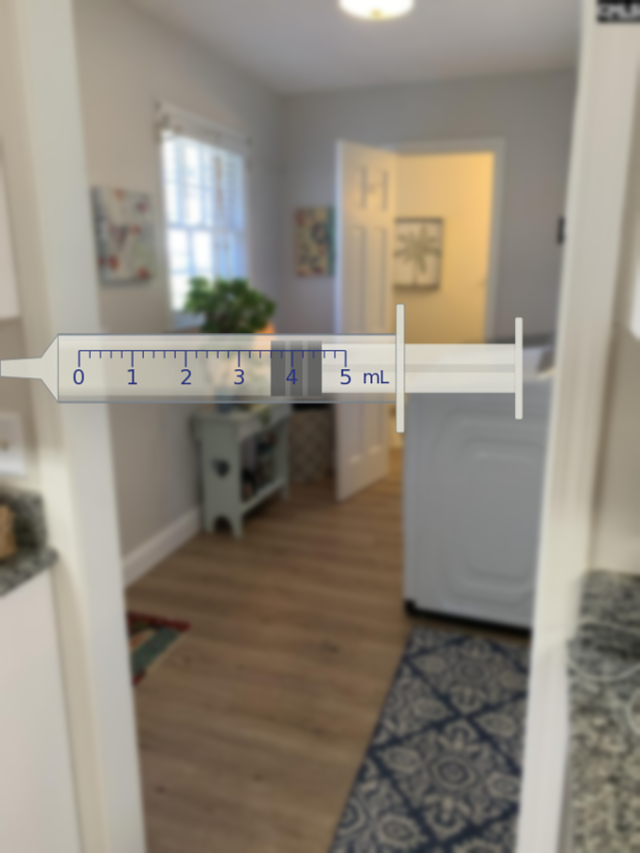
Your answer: 3.6mL
